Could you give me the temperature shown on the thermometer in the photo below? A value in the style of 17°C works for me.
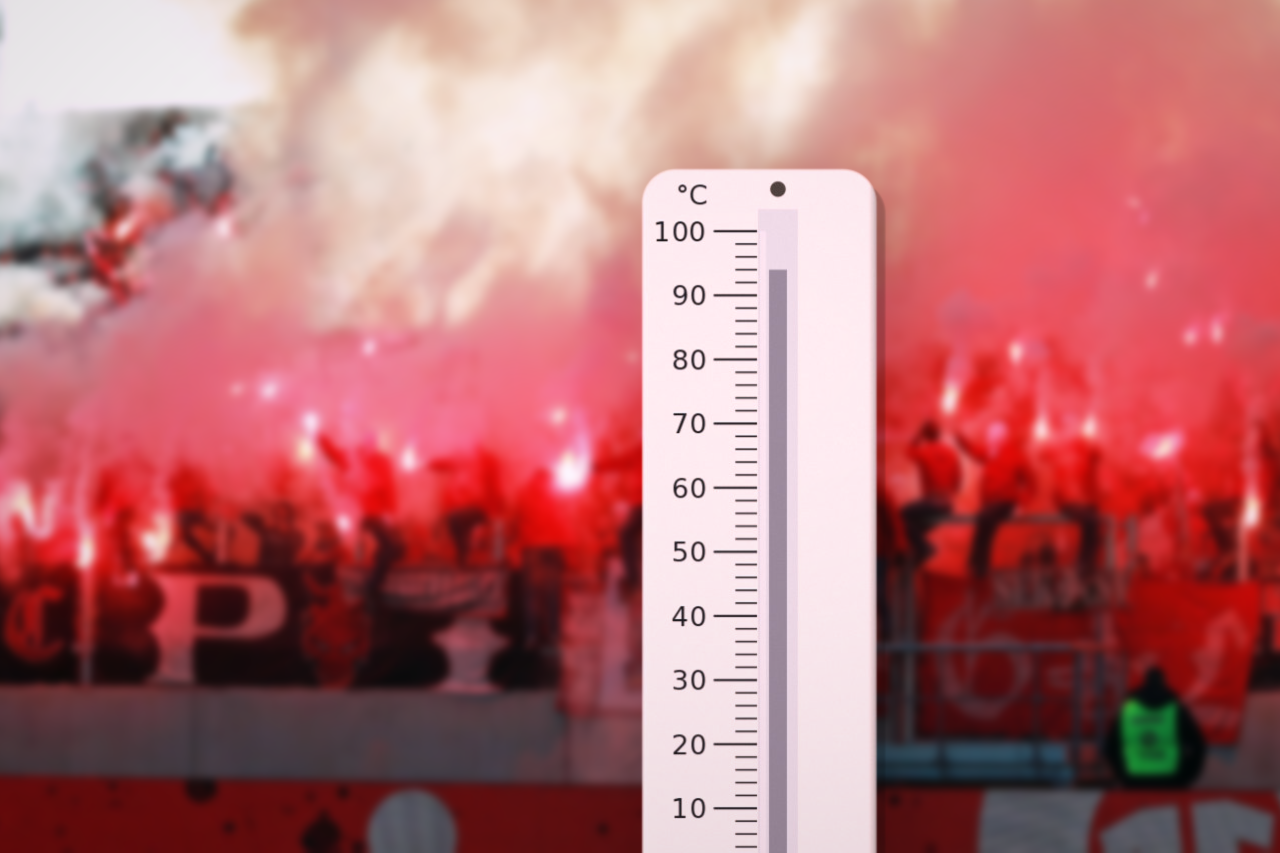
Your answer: 94°C
